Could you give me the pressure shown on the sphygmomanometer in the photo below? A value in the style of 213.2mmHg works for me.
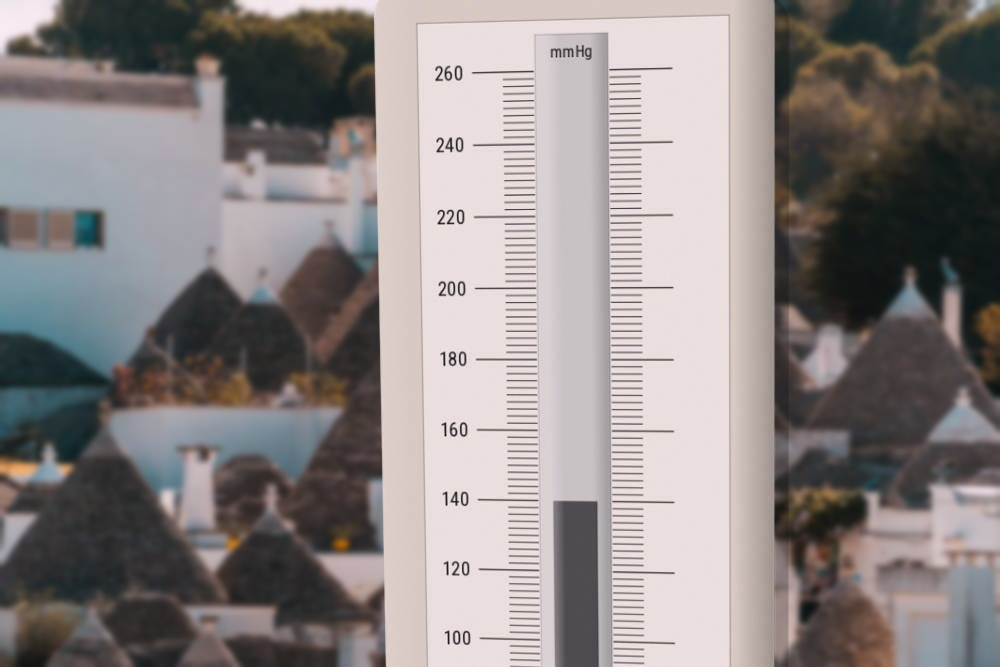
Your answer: 140mmHg
